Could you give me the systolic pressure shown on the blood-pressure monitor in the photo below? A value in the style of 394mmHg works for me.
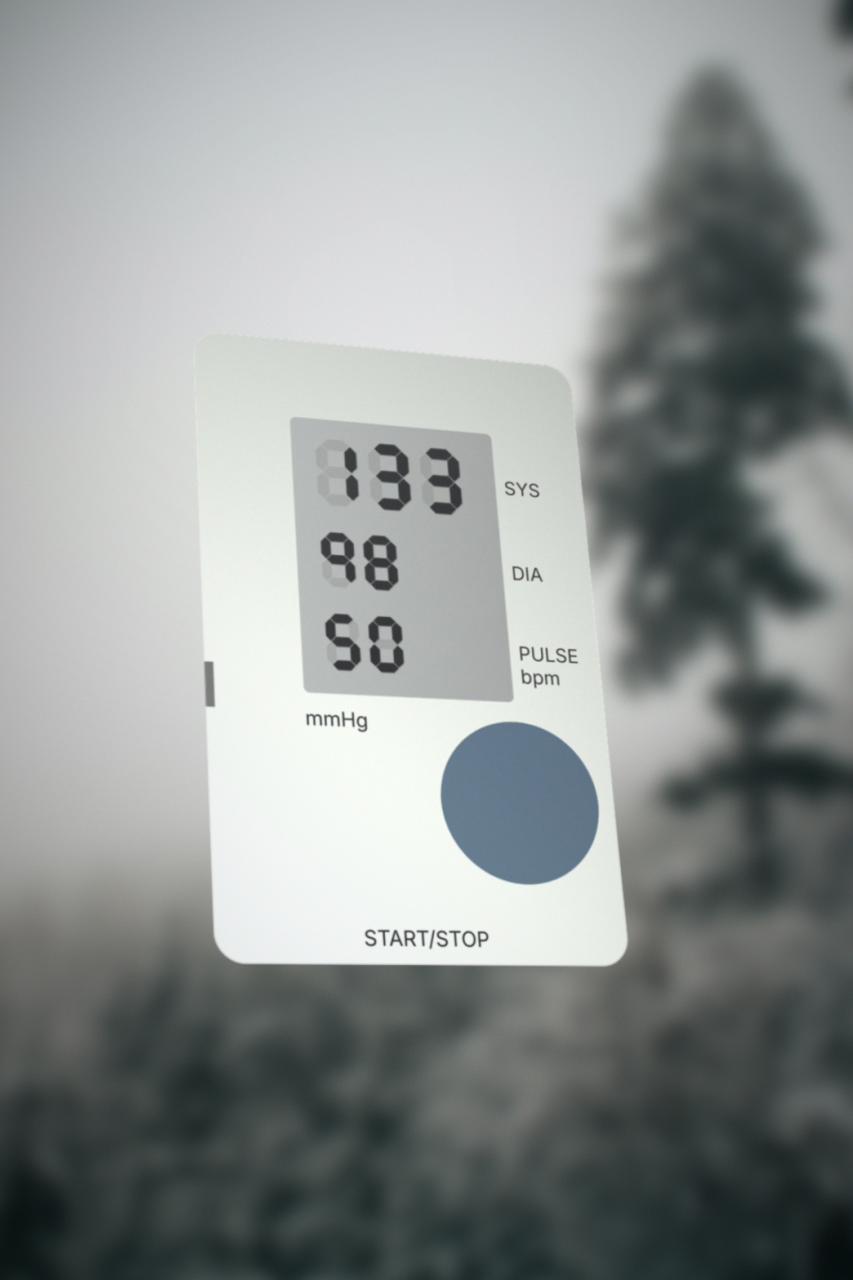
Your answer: 133mmHg
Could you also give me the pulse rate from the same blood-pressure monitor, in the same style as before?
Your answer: 50bpm
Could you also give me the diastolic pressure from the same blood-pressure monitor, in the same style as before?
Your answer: 98mmHg
